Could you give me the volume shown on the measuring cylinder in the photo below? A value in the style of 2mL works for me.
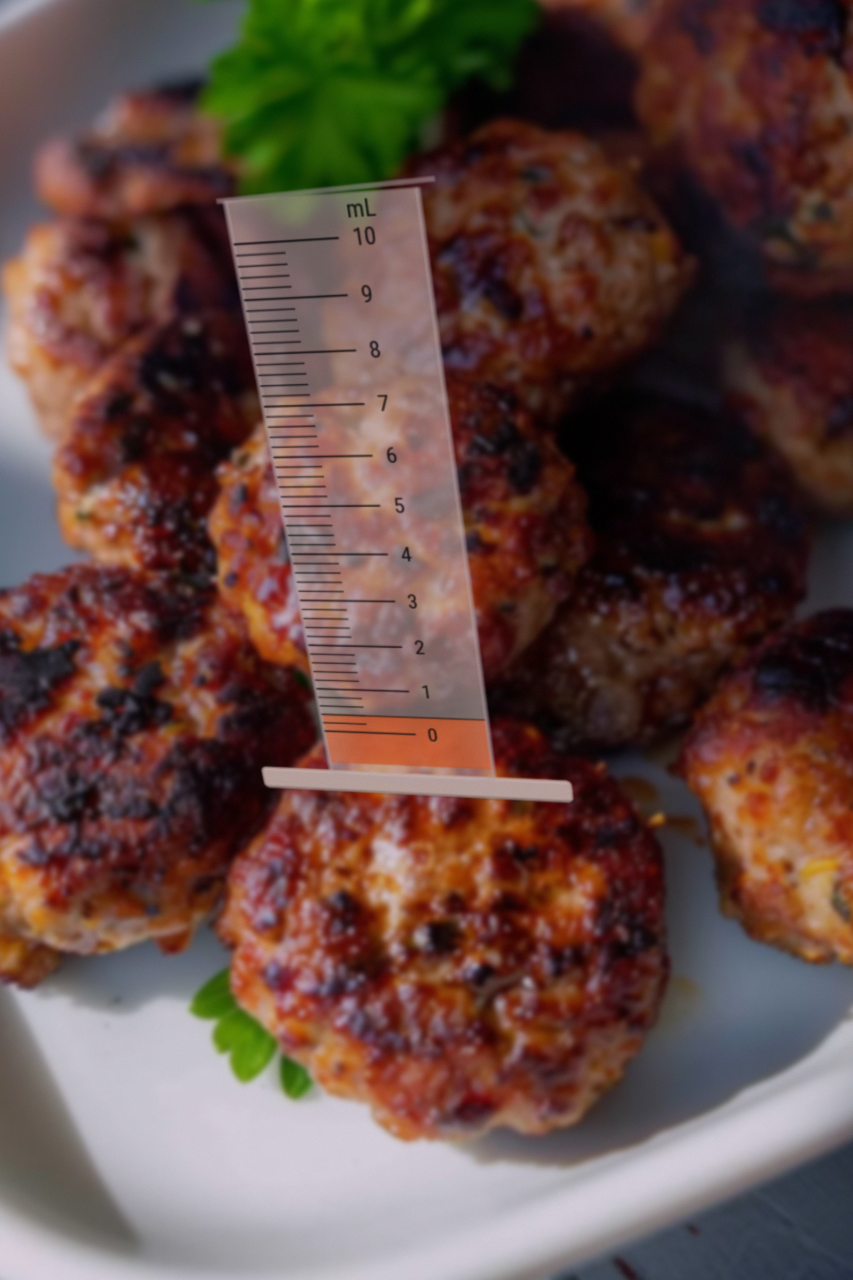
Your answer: 0.4mL
